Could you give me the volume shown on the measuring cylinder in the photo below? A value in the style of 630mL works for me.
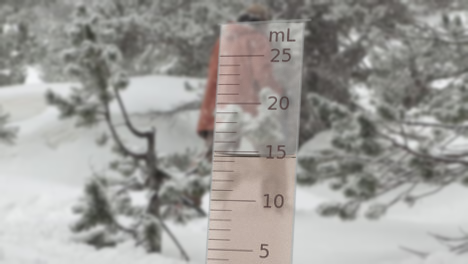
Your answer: 14.5mL
